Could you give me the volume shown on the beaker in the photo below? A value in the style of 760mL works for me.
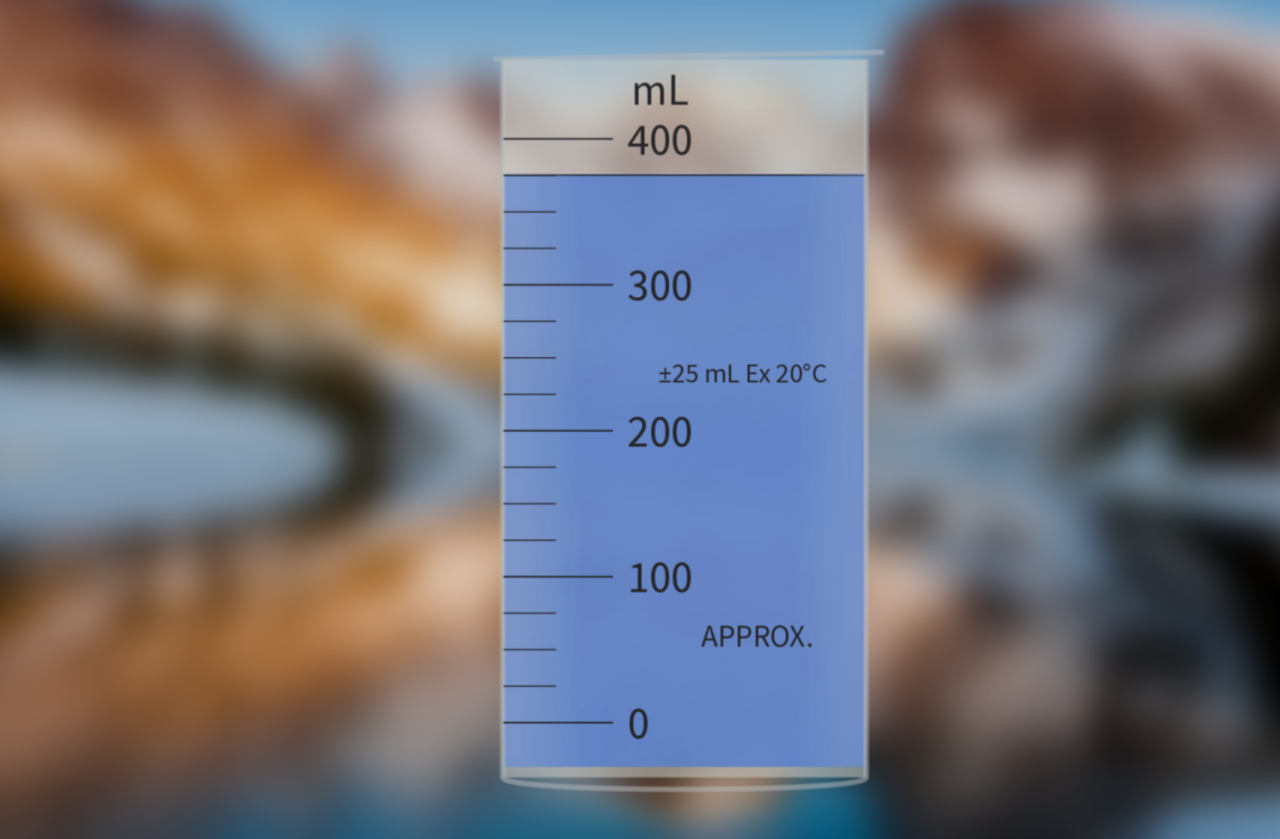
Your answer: 375mL
